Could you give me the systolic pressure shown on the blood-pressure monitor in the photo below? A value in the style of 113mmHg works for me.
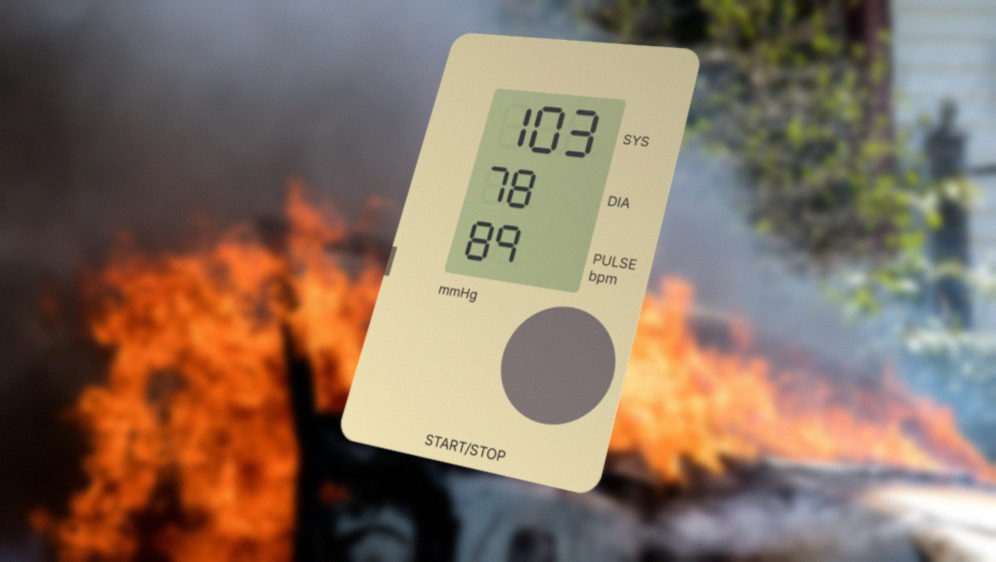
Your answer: 103mmHg
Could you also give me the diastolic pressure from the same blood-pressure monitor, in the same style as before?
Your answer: 78mmHg
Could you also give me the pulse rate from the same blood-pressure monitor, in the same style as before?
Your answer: 89bpm
